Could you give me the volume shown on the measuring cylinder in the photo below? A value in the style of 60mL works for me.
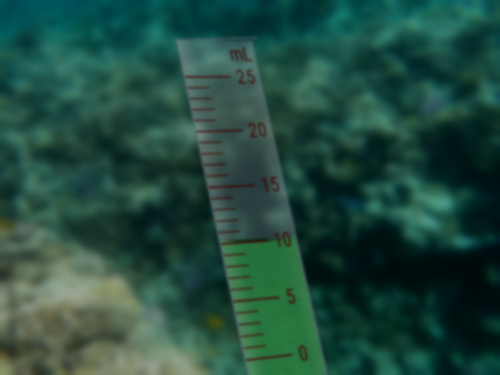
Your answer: 10mL
